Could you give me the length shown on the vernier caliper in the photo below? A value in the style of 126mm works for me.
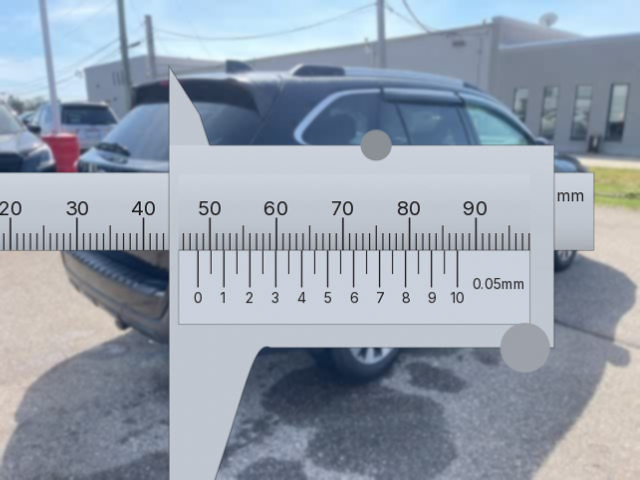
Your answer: 48.2mm
